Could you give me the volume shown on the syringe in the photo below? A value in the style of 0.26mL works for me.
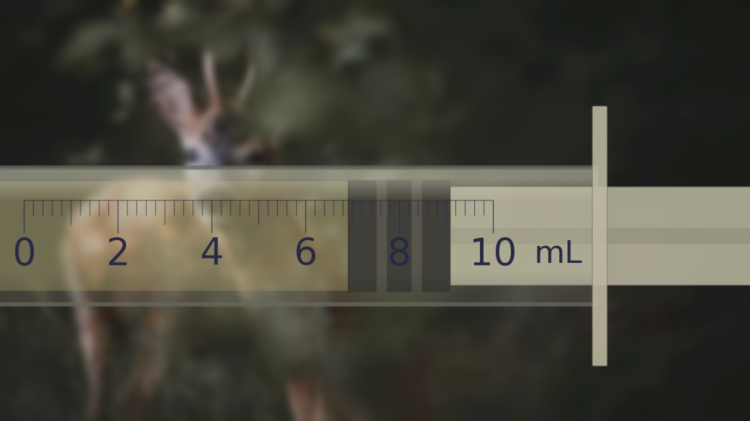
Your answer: 6.9mL
